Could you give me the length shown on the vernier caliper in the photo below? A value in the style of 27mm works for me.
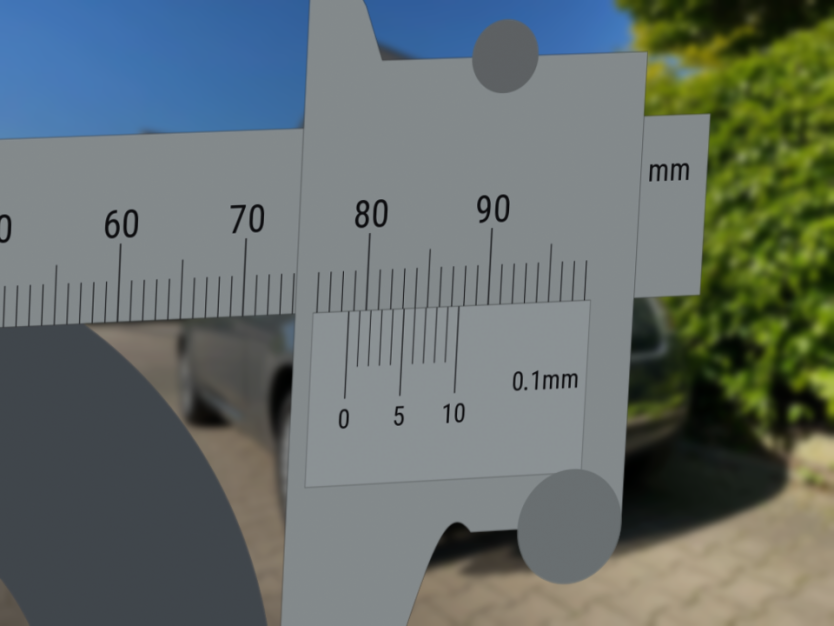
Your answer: 78.6mm
